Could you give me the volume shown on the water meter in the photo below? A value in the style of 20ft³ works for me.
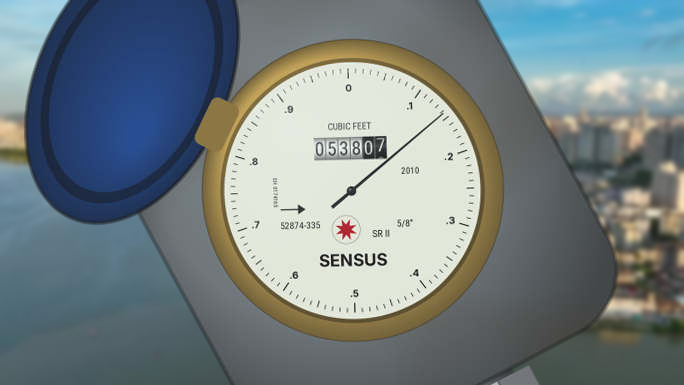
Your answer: 53807.14ft³
